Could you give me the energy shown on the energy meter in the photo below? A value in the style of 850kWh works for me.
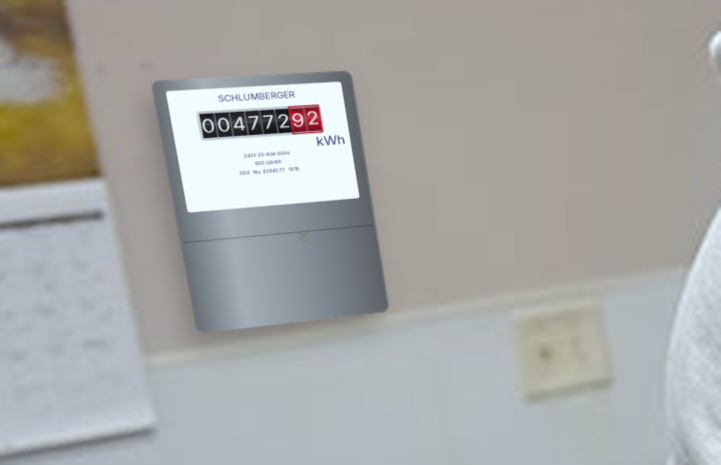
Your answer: 4772.92kWh
